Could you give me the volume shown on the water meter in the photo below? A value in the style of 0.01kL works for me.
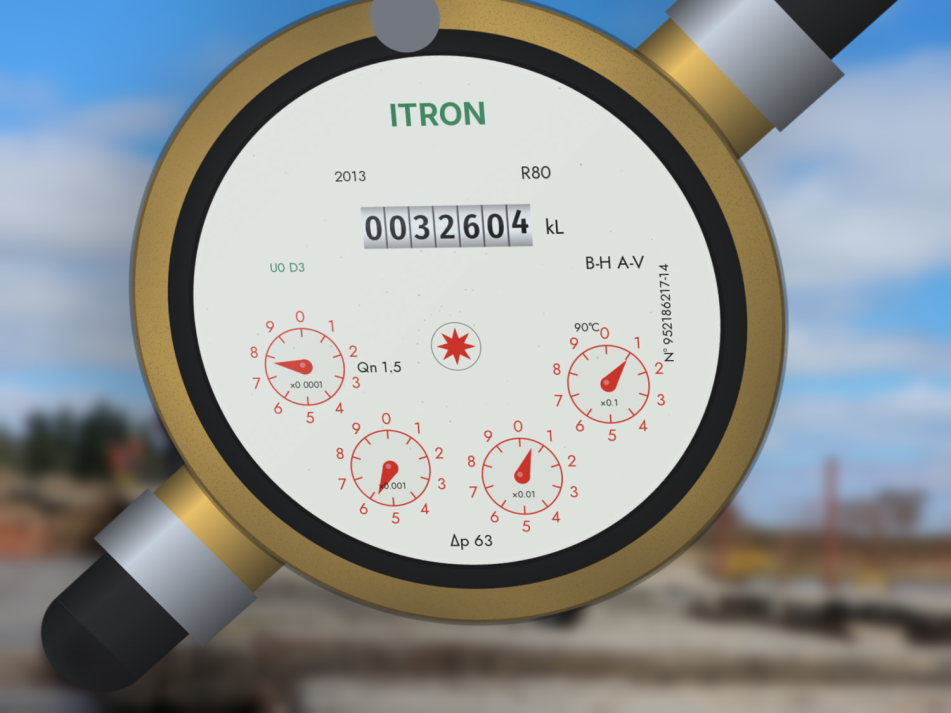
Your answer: 32604.1057kL
